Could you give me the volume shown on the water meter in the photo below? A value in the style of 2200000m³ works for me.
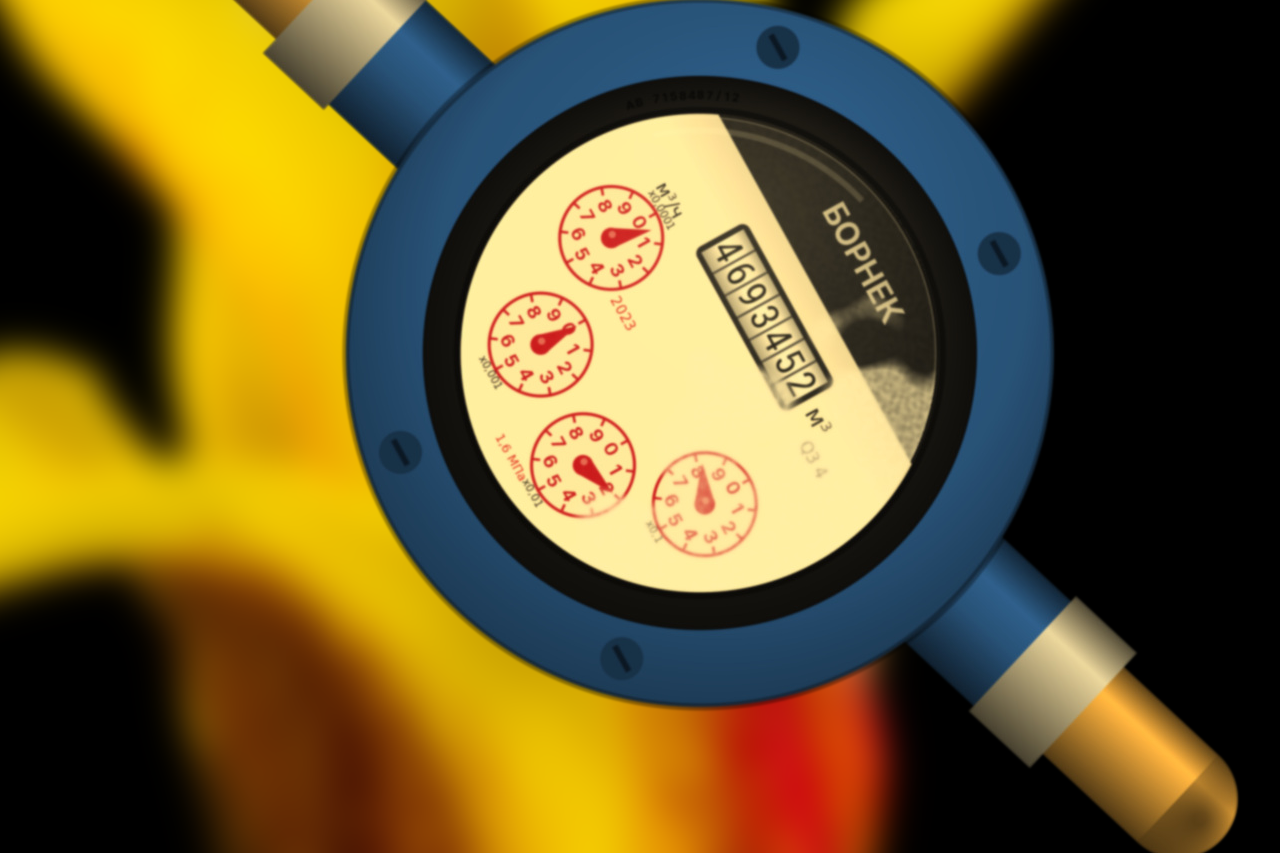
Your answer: 4693452.8200m³
